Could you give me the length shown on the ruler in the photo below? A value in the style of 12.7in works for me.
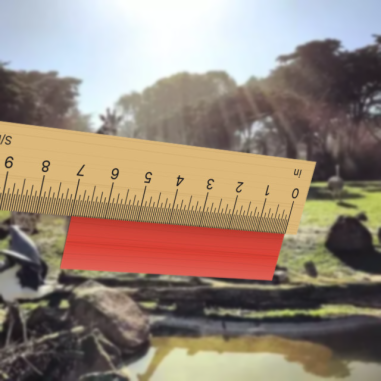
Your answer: 7in
